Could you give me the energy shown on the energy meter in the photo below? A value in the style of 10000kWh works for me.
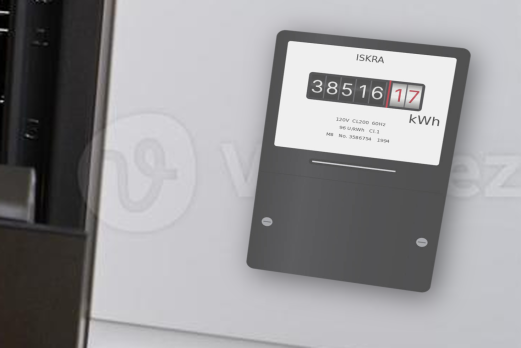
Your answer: 38516.17kWh
